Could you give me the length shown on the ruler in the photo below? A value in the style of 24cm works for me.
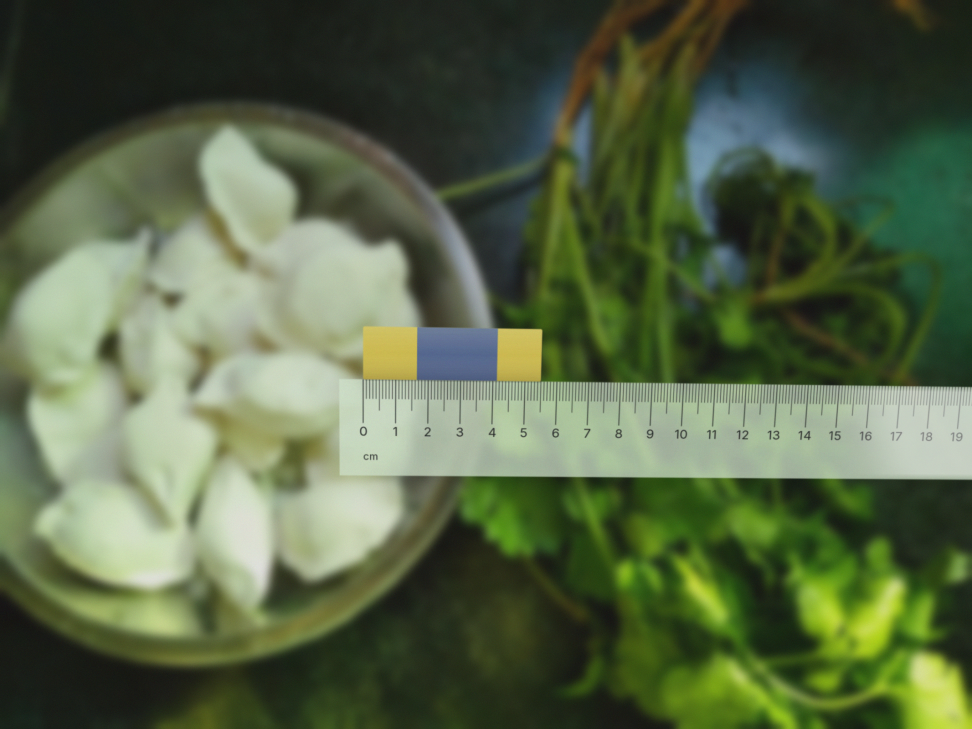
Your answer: 5.5cm
